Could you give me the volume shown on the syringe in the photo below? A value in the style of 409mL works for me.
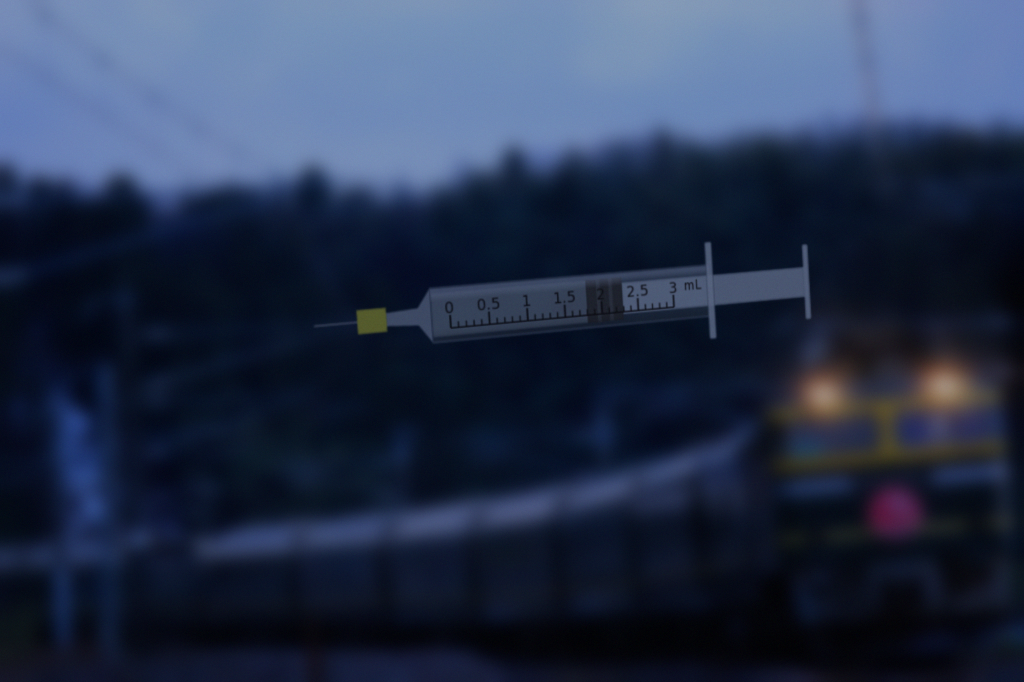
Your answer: 1.8mL
